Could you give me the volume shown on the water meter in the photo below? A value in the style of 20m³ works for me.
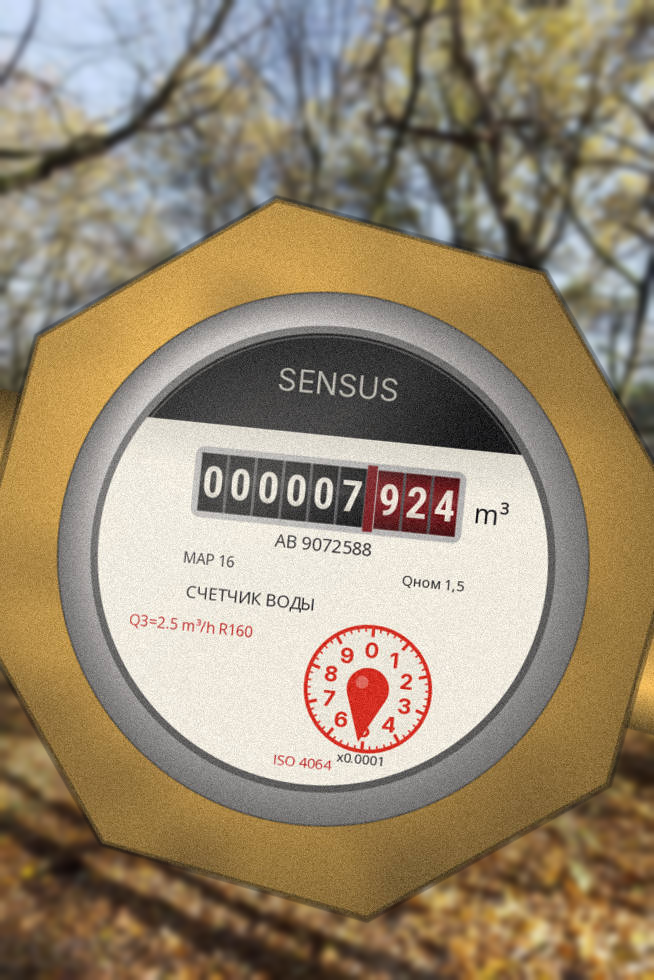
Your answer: 7.9245m³
